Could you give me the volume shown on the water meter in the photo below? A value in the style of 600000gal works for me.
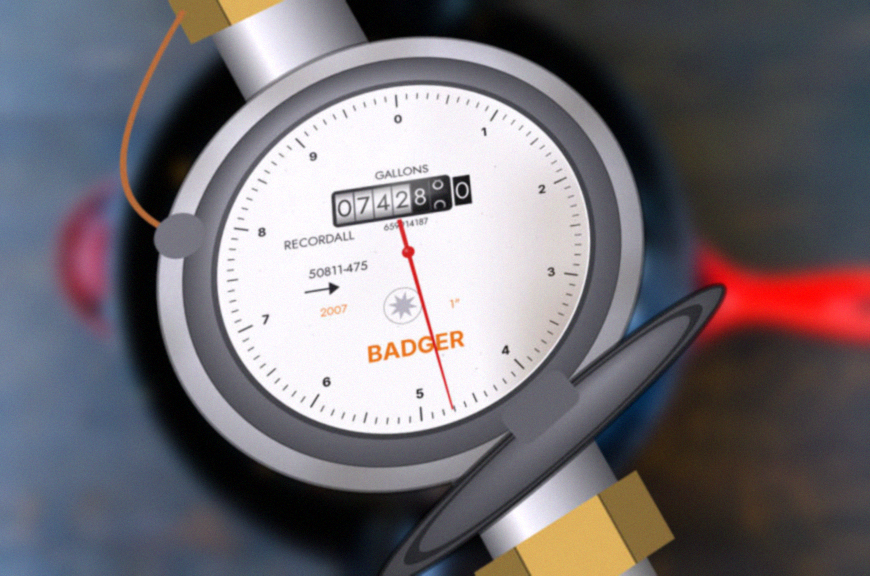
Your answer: 742884.7gal
